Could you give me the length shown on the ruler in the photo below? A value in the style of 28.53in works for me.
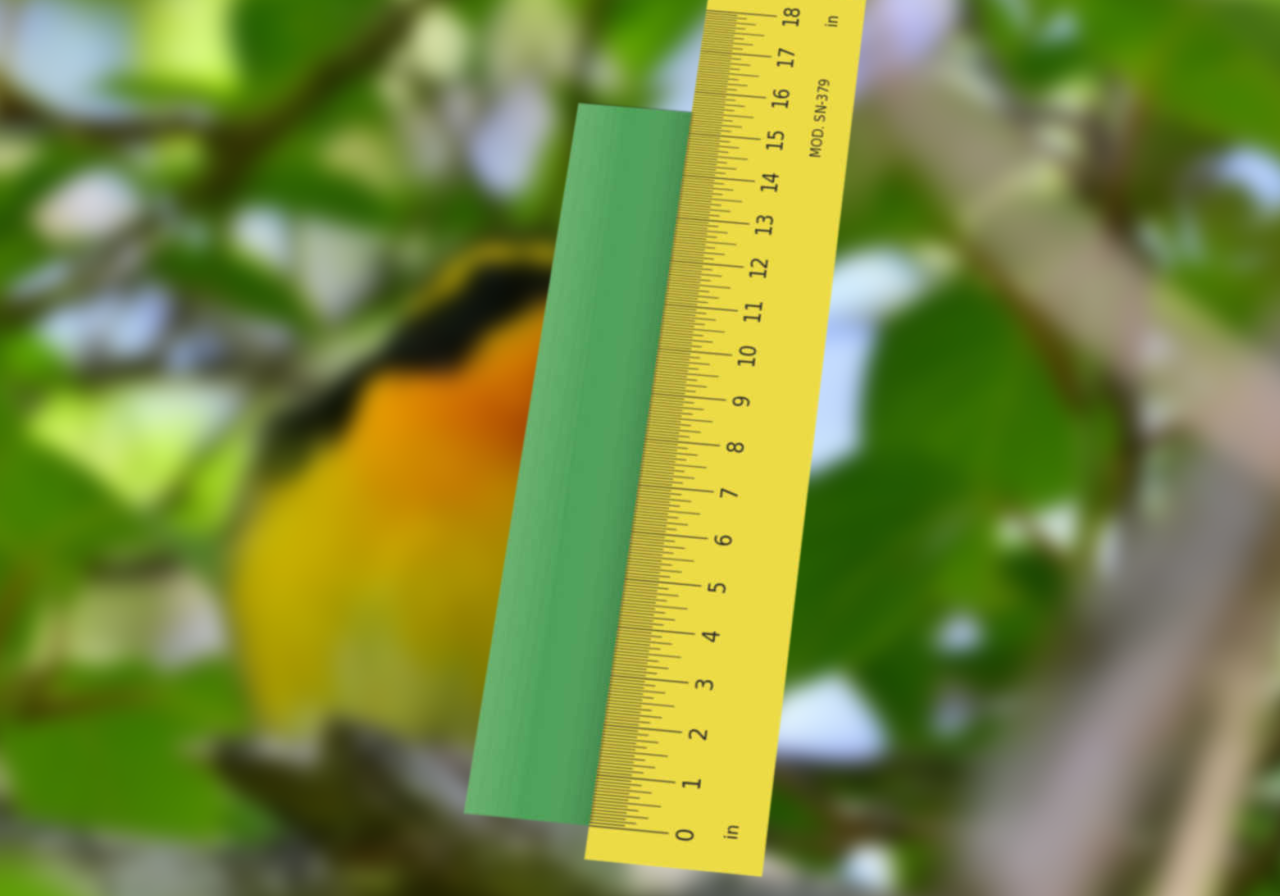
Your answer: 15.5in
